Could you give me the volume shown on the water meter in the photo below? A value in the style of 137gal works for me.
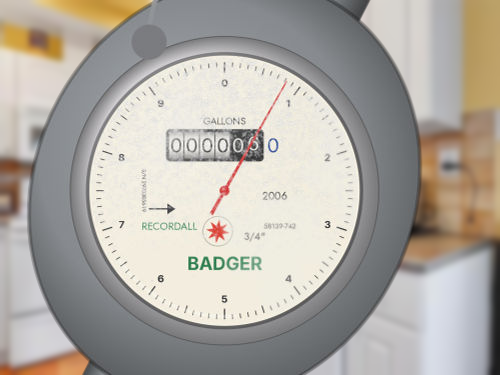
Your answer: 60.8gal
